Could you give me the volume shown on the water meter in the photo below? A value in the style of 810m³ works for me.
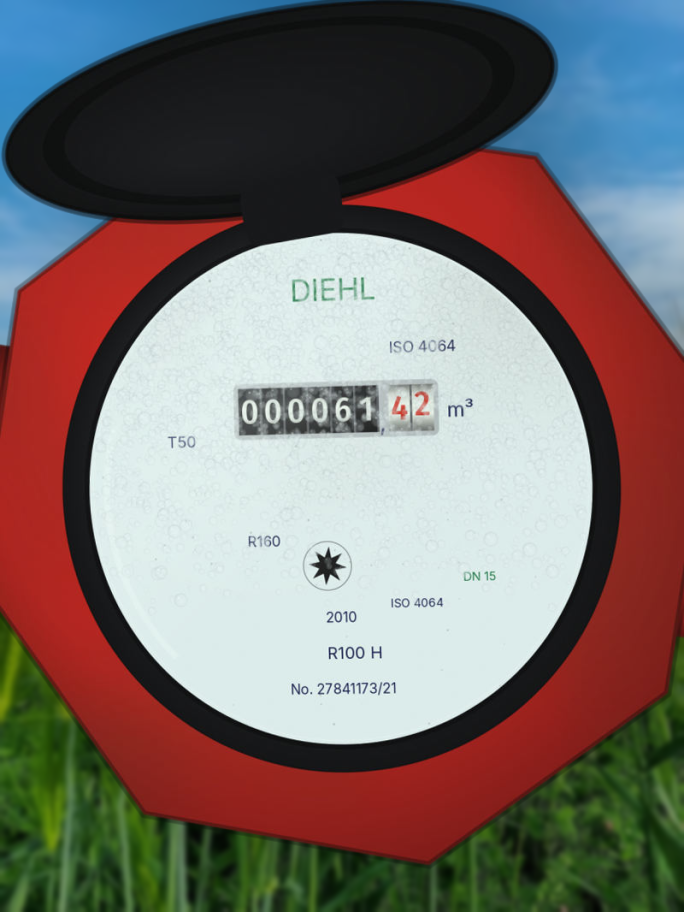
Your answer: 61.42m³
